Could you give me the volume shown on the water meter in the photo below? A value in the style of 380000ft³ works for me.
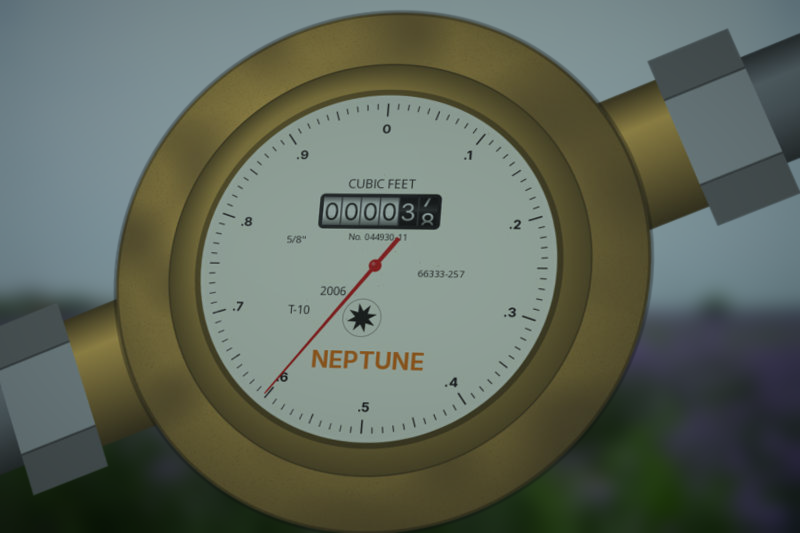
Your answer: 37.60ft³
